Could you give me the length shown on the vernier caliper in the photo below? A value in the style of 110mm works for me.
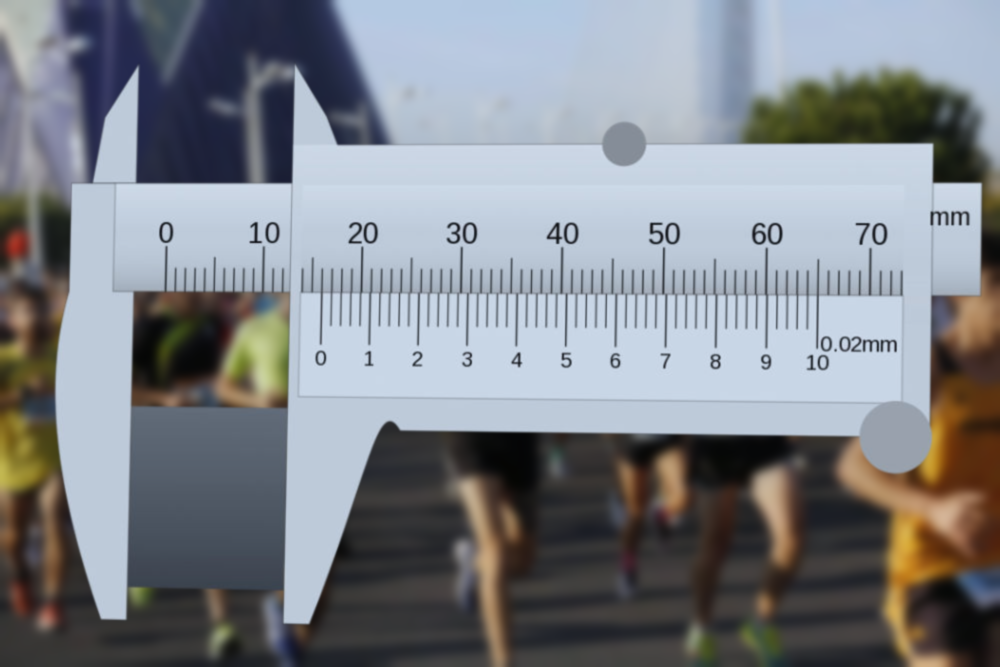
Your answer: 16.0mm
